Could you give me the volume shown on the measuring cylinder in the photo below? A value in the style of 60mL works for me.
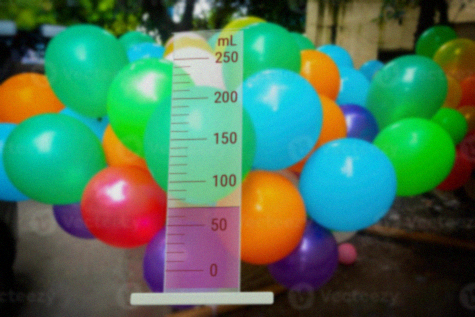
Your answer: 70mL
